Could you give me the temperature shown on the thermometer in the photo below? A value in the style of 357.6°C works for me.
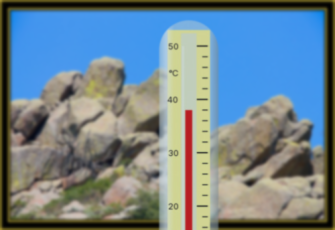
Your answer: 38°C
